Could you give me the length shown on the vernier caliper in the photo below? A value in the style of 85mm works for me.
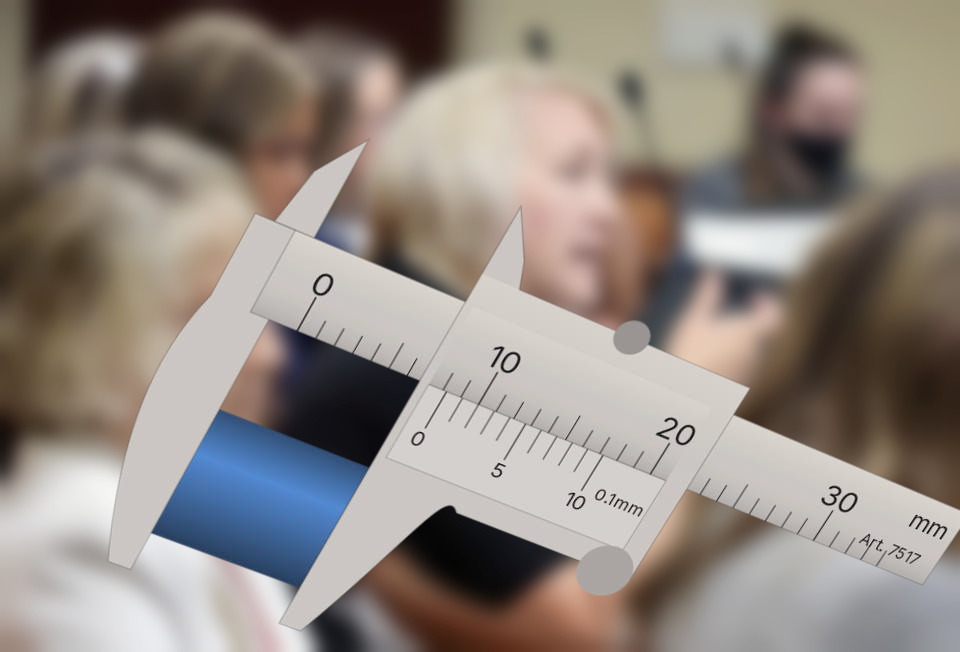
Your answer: 8.2mm
